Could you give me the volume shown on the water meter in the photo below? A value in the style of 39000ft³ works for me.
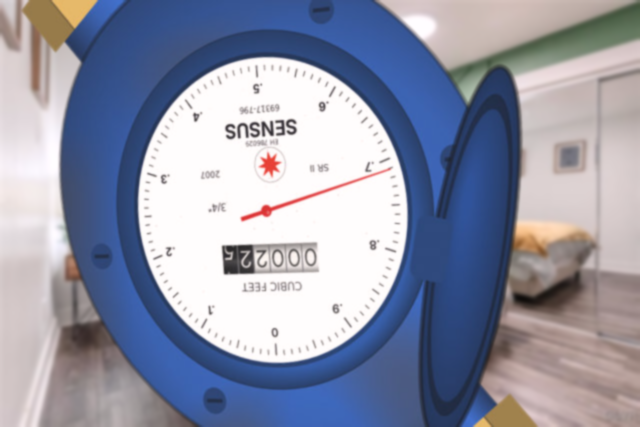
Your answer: 224.71ft³
